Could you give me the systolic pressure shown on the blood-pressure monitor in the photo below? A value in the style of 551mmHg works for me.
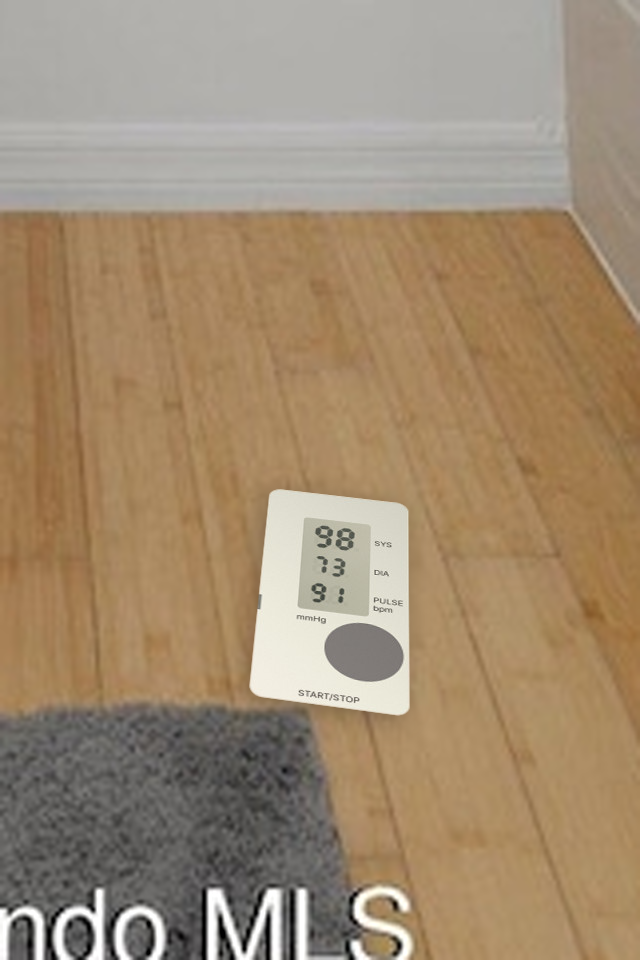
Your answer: 98mmHg
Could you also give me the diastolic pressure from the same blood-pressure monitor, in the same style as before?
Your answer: 73mmHg
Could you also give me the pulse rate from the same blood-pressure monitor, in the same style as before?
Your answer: 91bpm
